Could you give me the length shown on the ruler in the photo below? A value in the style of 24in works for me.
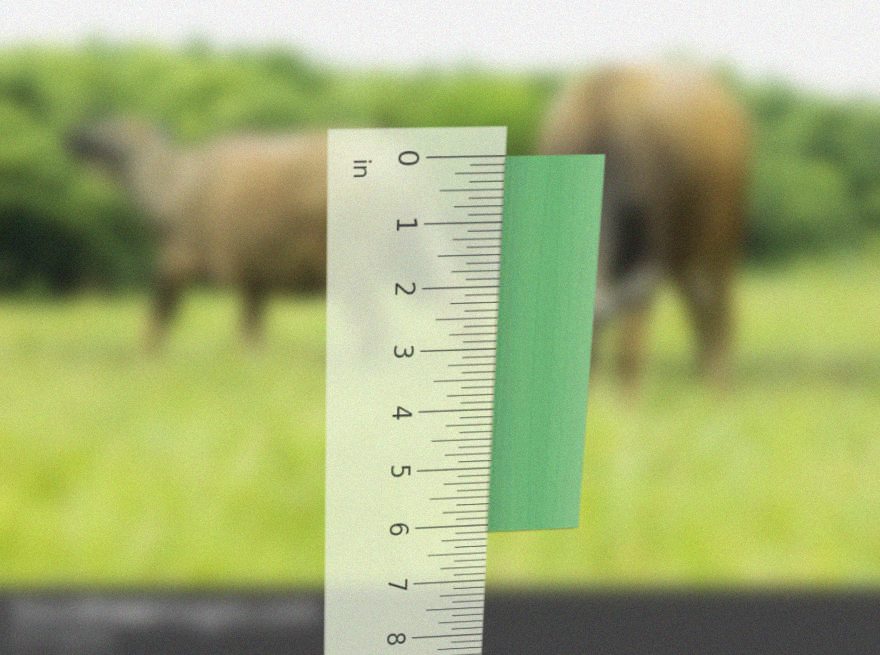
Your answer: 6.125in
